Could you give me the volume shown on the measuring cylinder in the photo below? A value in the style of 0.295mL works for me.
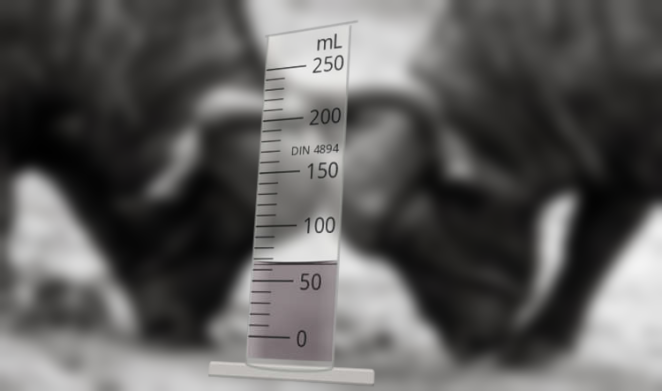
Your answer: 65mL
